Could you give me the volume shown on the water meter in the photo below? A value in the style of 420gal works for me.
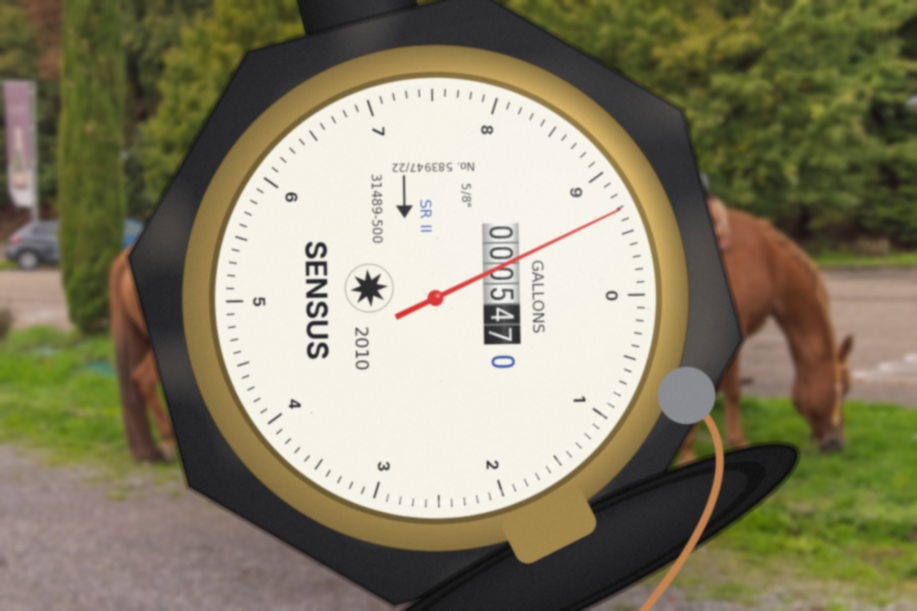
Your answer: 5469.3gal
